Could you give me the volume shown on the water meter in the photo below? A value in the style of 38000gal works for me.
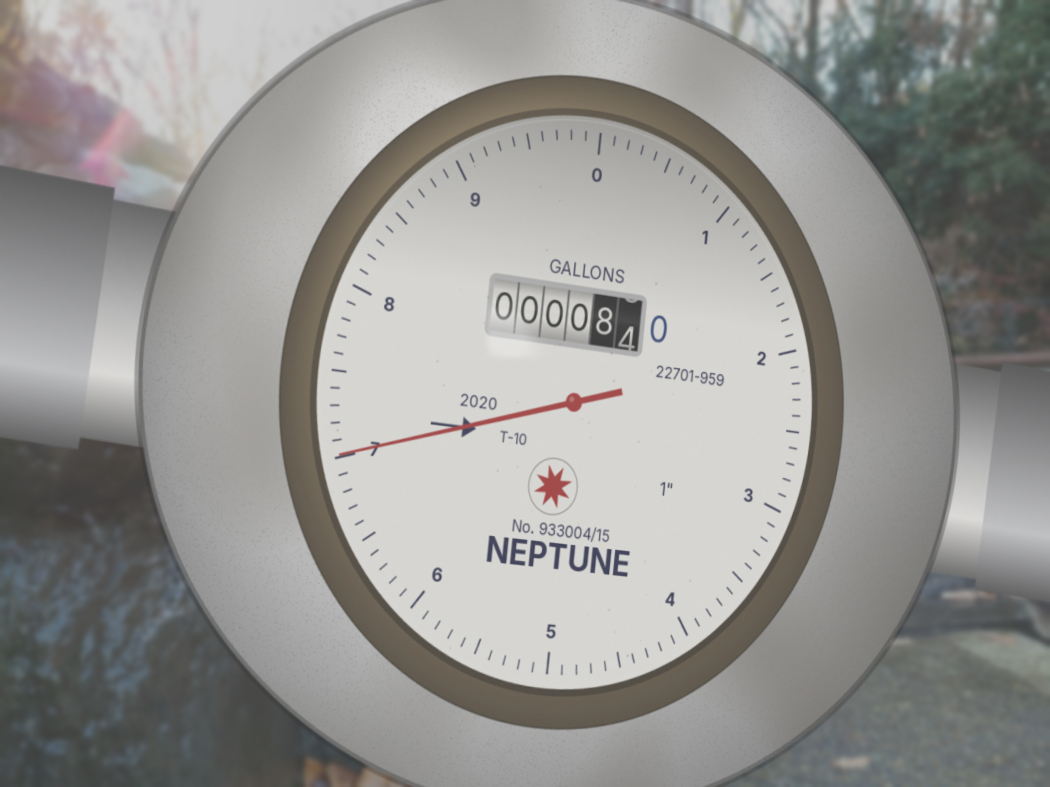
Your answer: 837.0gal
